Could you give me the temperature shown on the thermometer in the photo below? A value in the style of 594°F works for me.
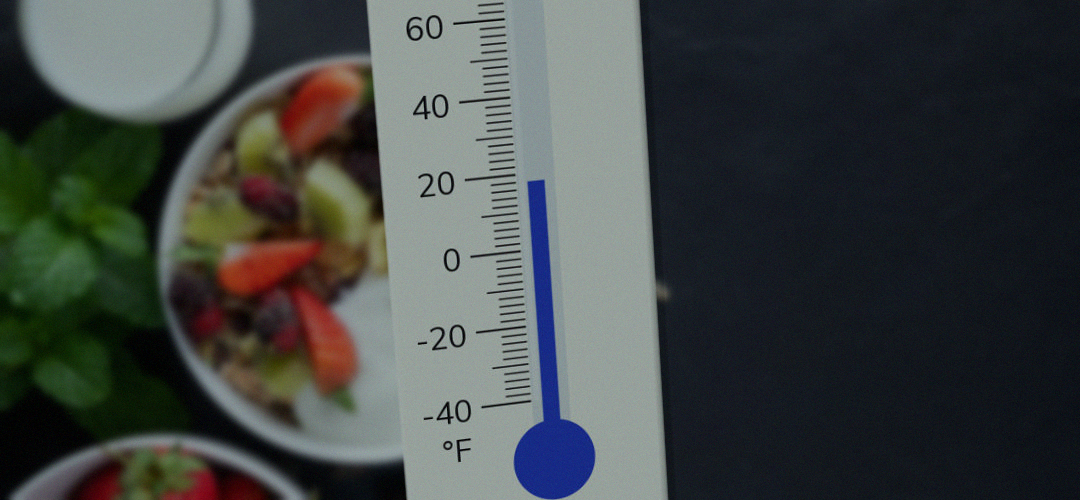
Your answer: 18°F
